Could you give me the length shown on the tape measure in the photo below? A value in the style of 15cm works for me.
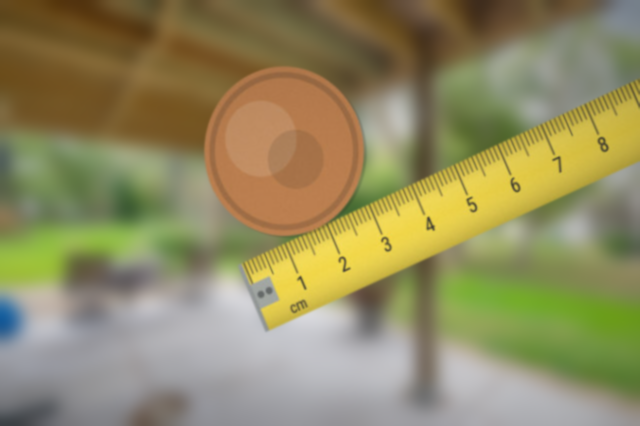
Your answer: 3.5cm
